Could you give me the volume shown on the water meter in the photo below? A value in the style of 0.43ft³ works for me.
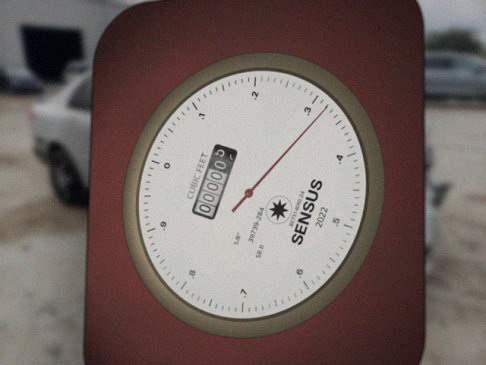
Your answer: 5.32ft³
